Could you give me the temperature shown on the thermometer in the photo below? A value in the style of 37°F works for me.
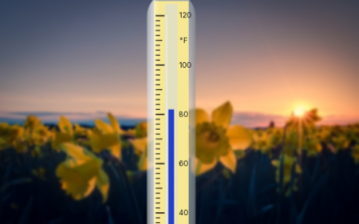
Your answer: 82°F
